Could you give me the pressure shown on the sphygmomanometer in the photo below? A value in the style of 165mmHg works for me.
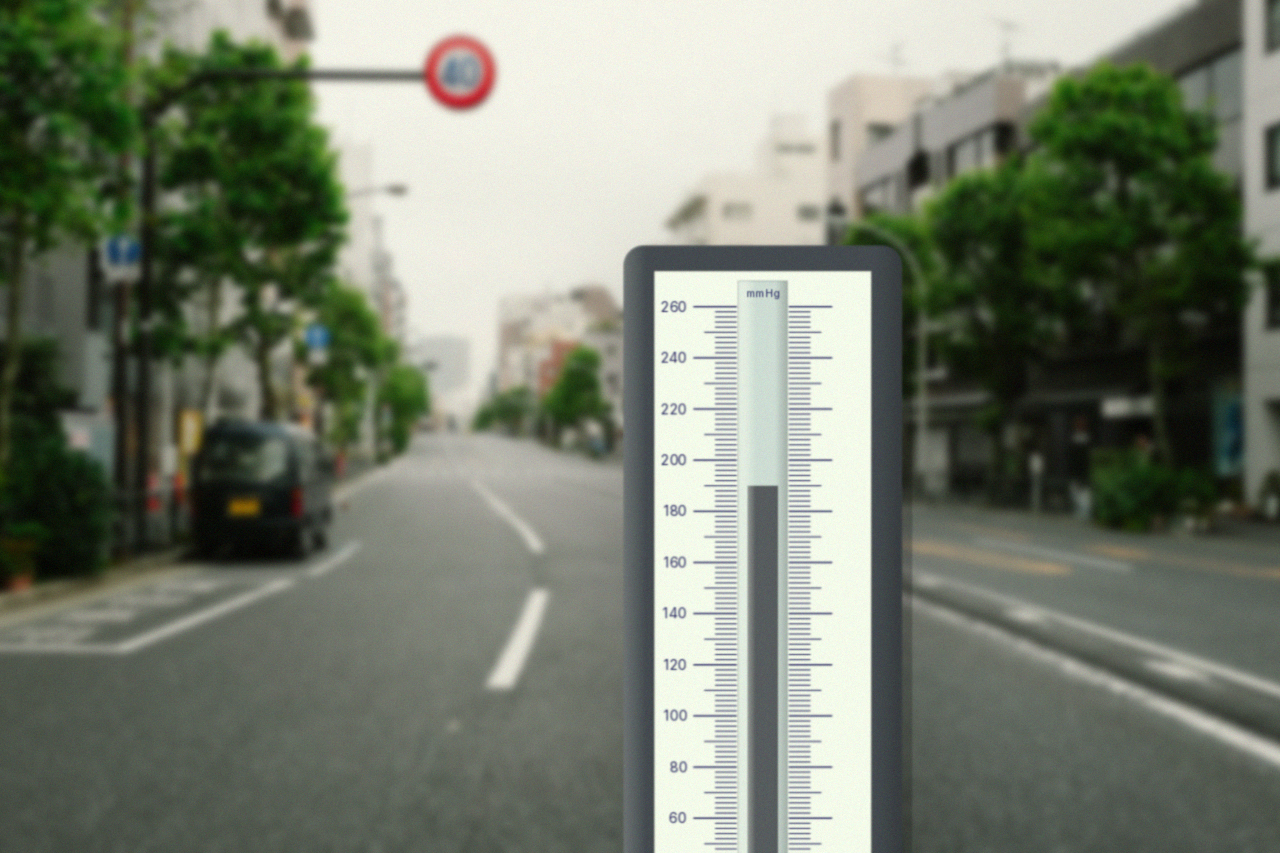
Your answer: 190mmHg
